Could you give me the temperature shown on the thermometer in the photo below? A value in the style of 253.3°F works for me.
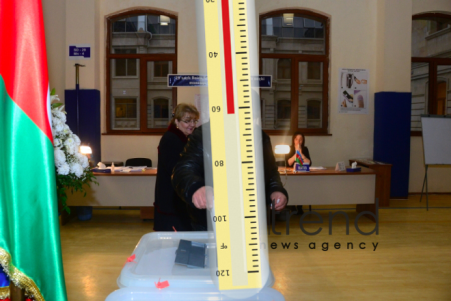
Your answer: 62°F
